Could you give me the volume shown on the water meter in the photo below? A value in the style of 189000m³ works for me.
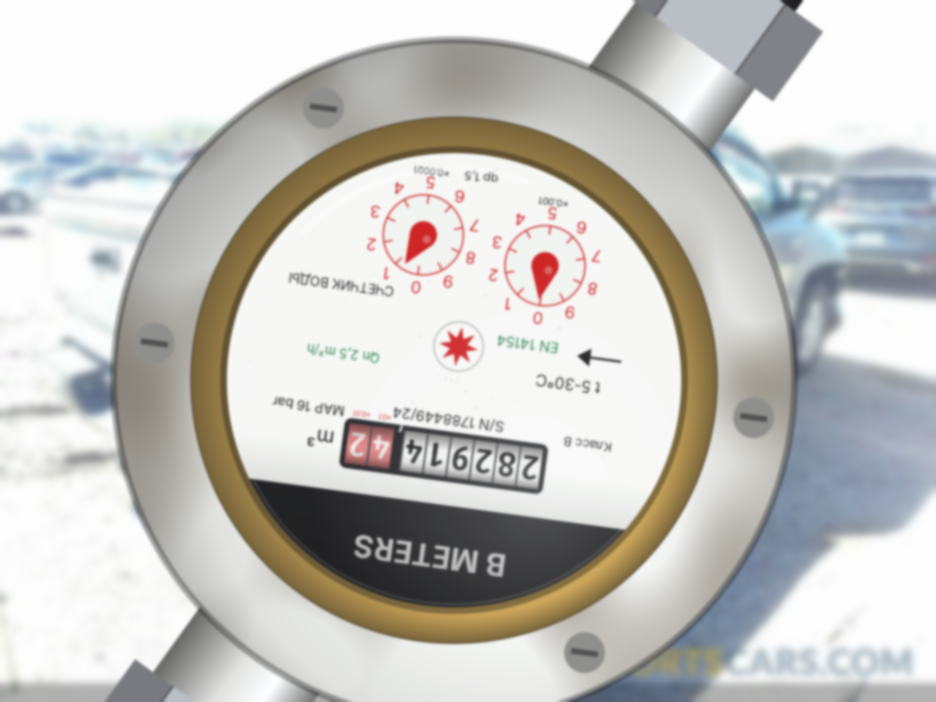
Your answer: 282914.4200m³
